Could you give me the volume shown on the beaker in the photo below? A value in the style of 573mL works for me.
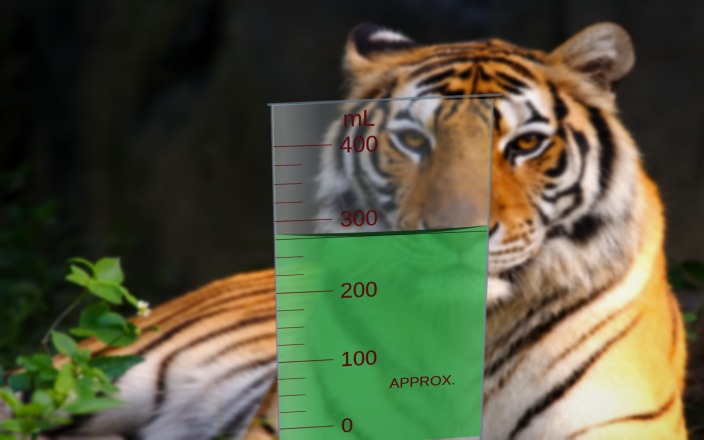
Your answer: 275mL
